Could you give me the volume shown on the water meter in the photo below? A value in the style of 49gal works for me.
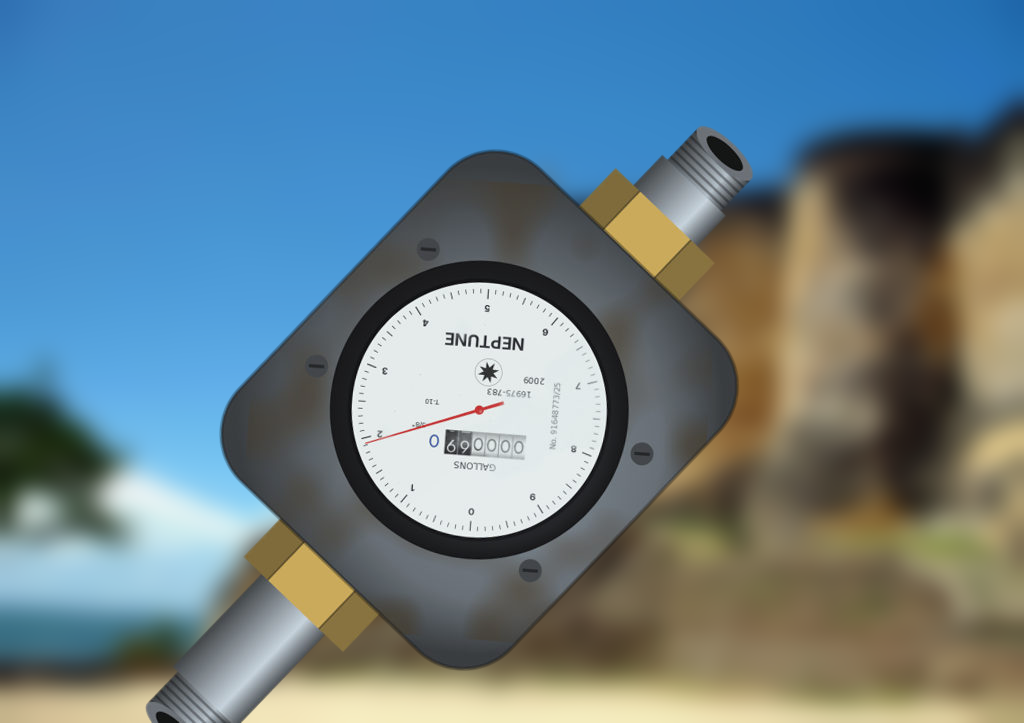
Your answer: 691.9gal
